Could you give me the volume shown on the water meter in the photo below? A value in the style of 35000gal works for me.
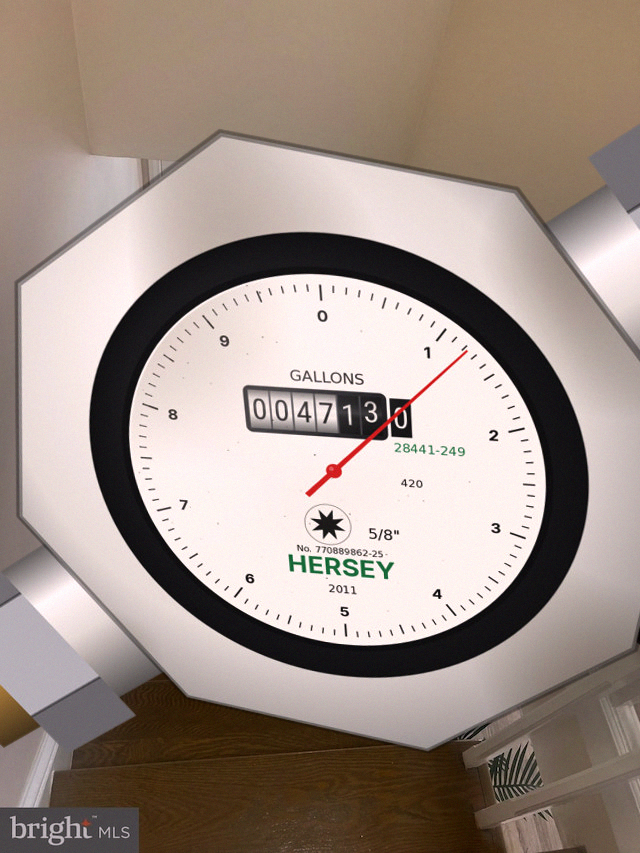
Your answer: 47131.2gal
